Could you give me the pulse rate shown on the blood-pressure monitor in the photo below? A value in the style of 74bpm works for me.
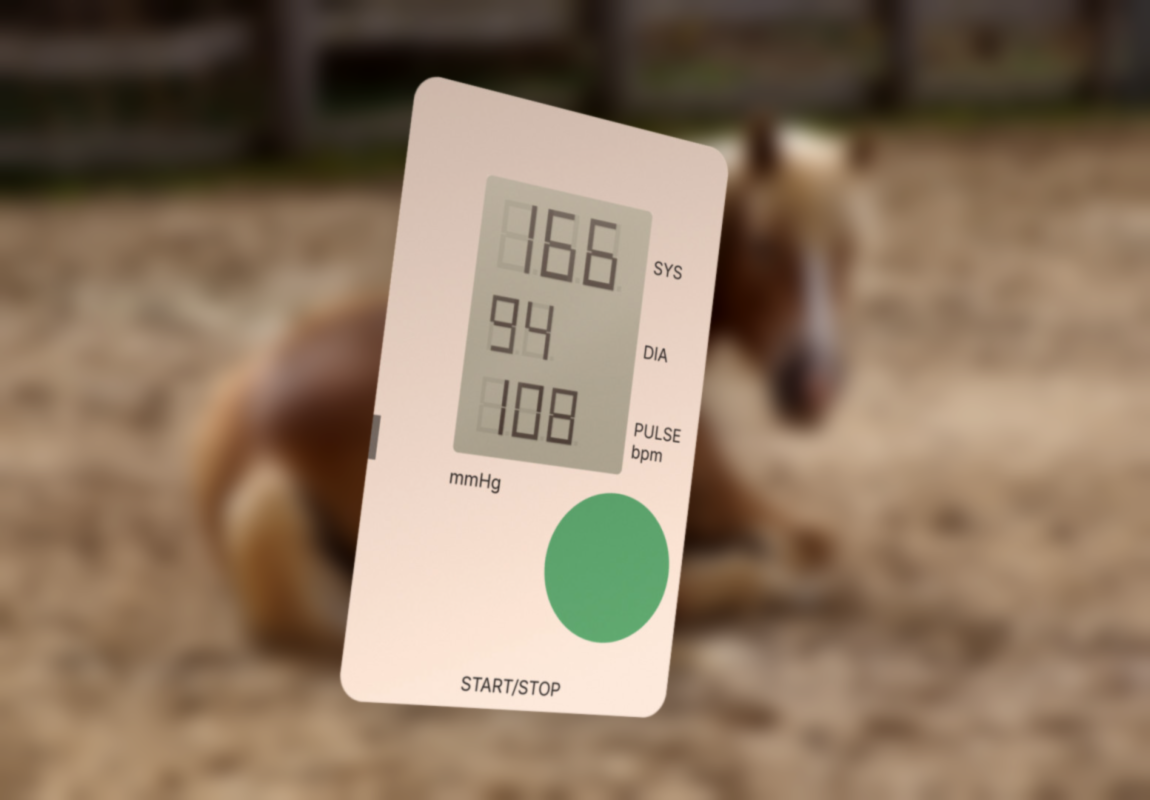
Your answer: 108bpm
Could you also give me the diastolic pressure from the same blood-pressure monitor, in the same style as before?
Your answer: 94mmHg
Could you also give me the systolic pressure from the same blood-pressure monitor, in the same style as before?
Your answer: 166mmHg
